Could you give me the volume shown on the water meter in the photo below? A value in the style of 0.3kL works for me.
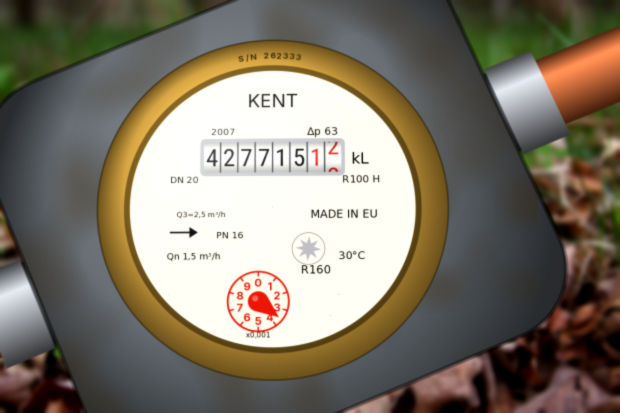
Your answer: 427715.123kL
